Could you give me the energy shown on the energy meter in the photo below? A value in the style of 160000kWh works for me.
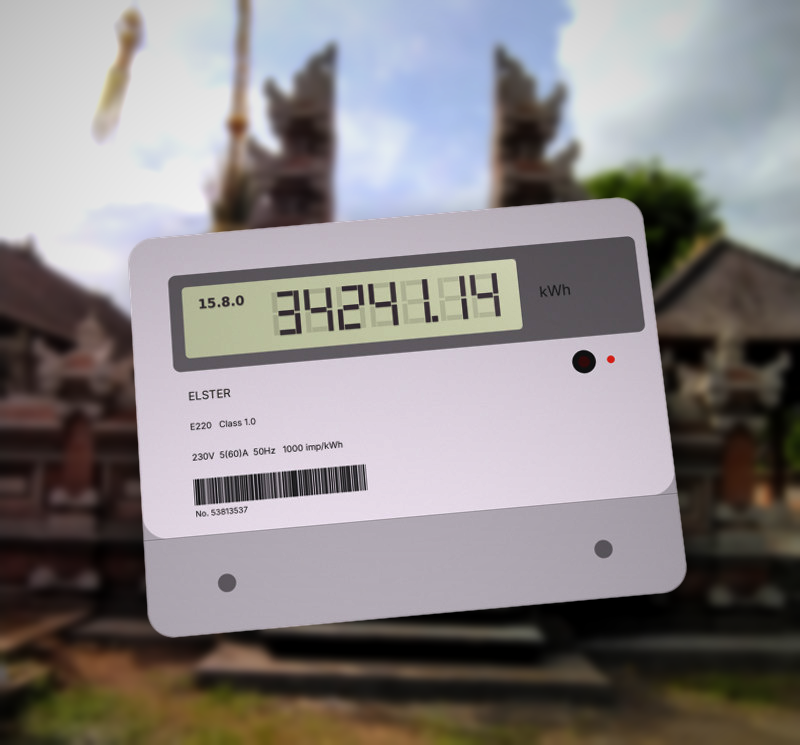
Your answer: 34241.14kWh
